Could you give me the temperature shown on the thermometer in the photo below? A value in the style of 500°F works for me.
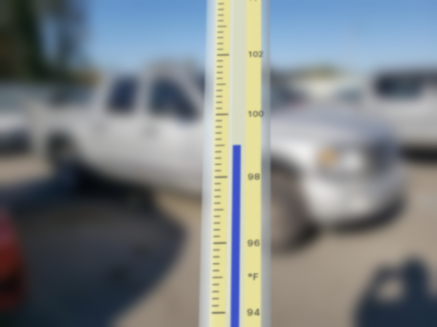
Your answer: 99°F
